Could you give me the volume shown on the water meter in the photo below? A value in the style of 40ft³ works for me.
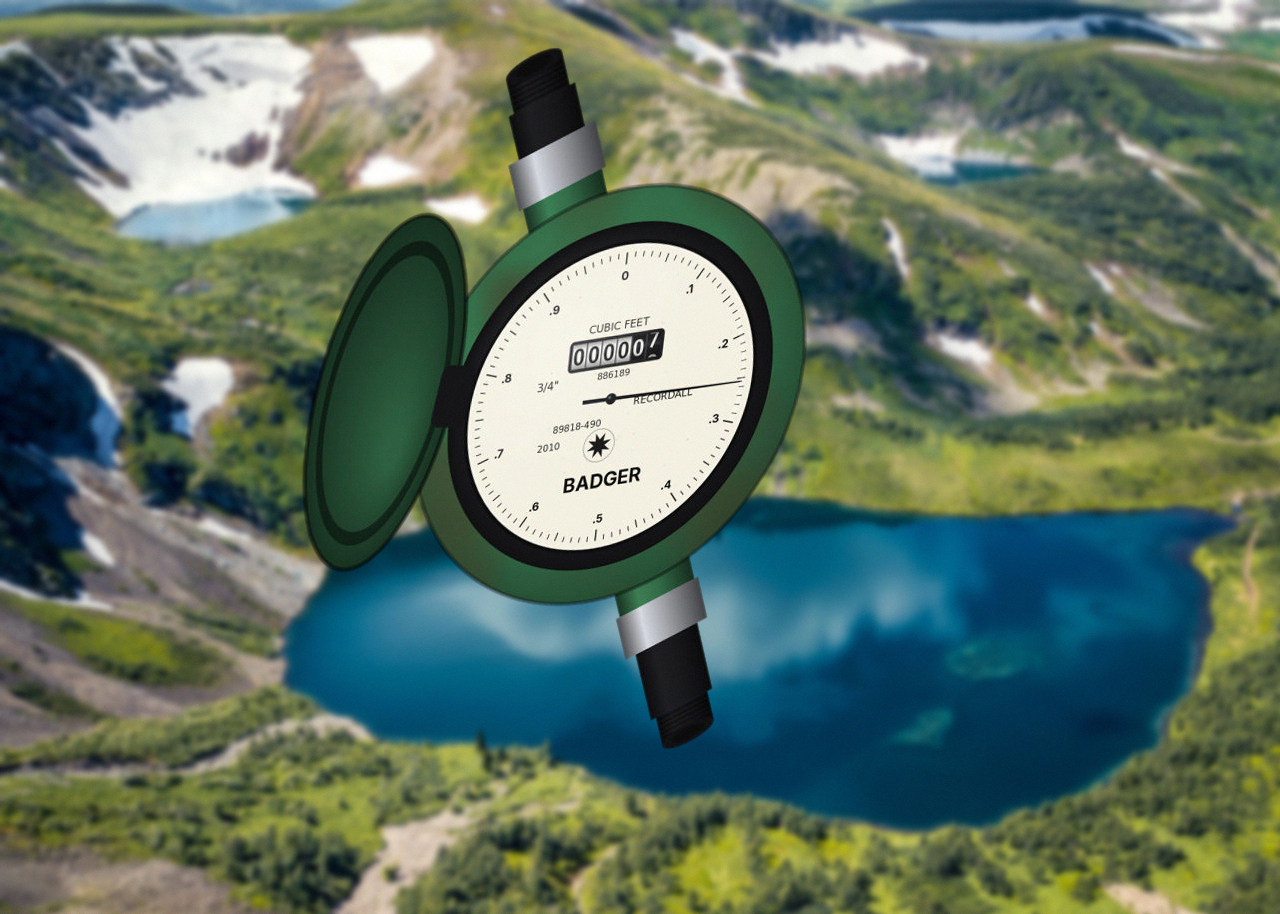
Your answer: 7.25ft³
